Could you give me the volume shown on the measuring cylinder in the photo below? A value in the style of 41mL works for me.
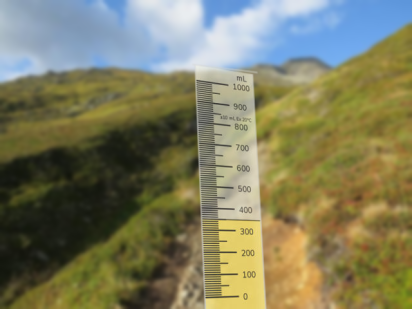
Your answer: 350mL
